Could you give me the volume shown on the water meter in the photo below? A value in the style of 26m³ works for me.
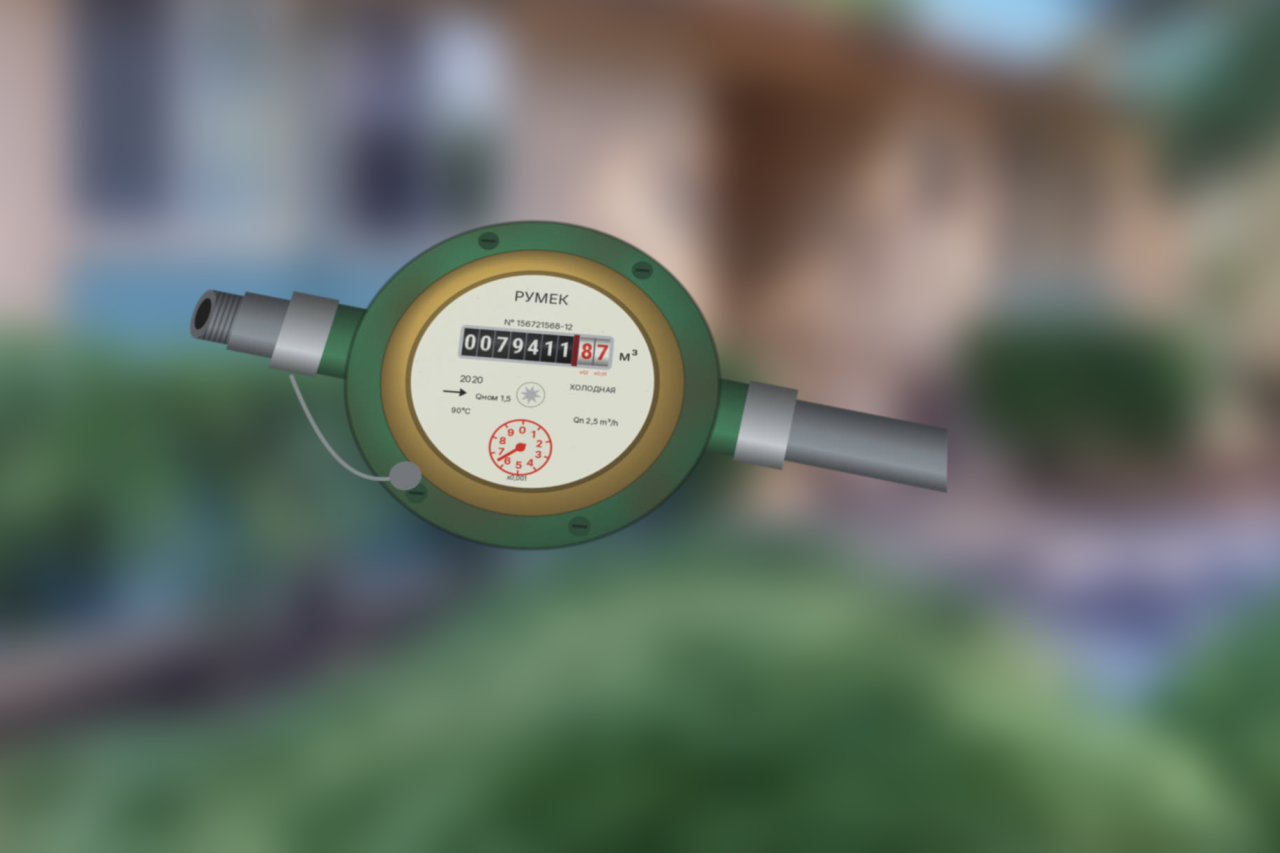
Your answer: 79411.876m³
